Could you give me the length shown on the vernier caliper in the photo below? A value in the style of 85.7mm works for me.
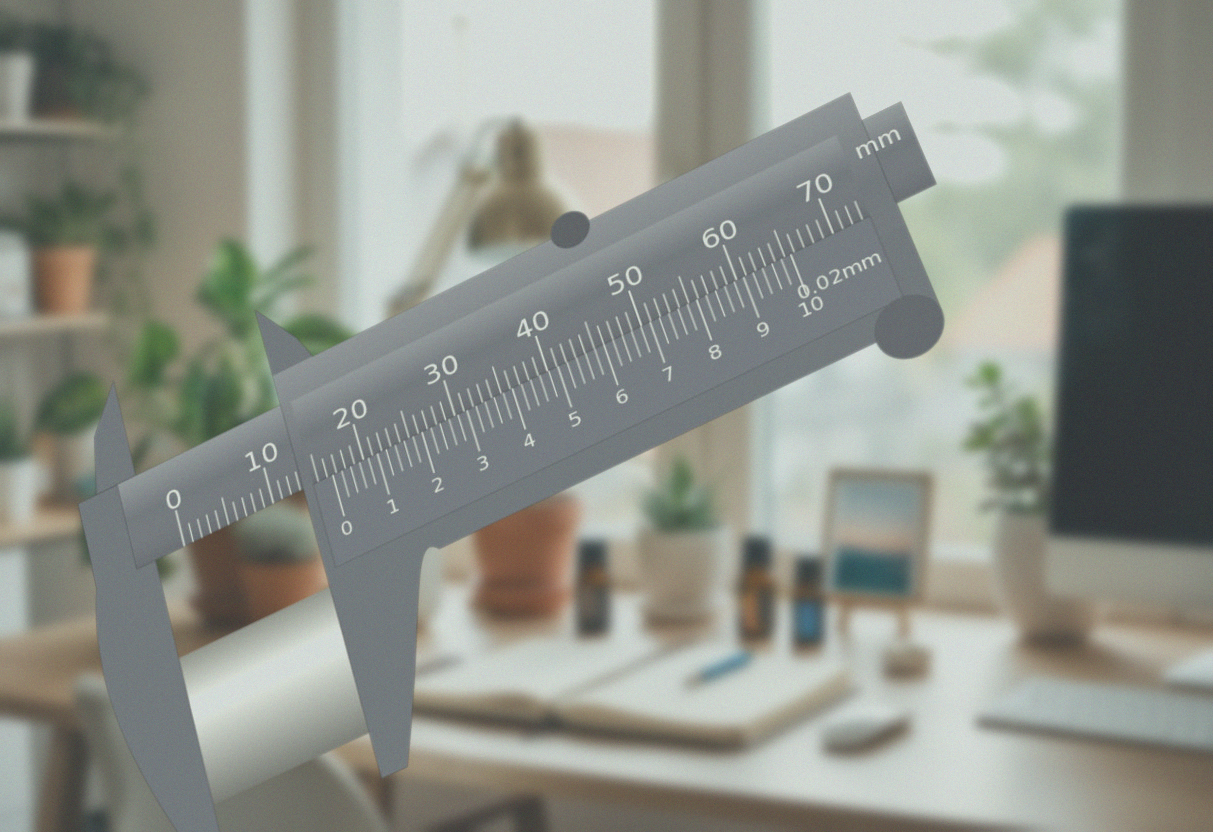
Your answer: 16.6mm
